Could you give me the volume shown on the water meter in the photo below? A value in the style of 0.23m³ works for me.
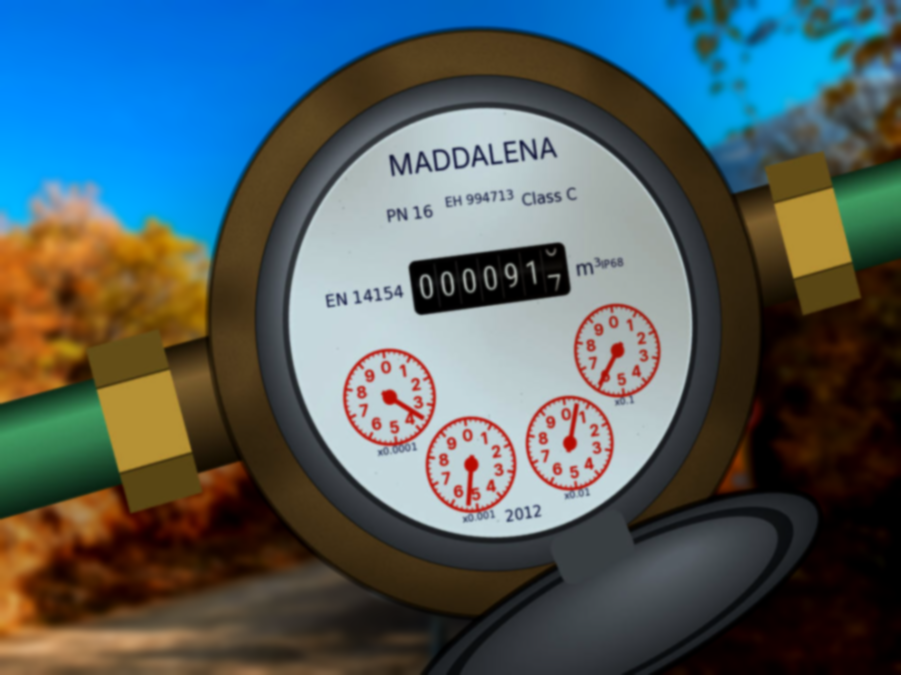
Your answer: 916.6053m³
